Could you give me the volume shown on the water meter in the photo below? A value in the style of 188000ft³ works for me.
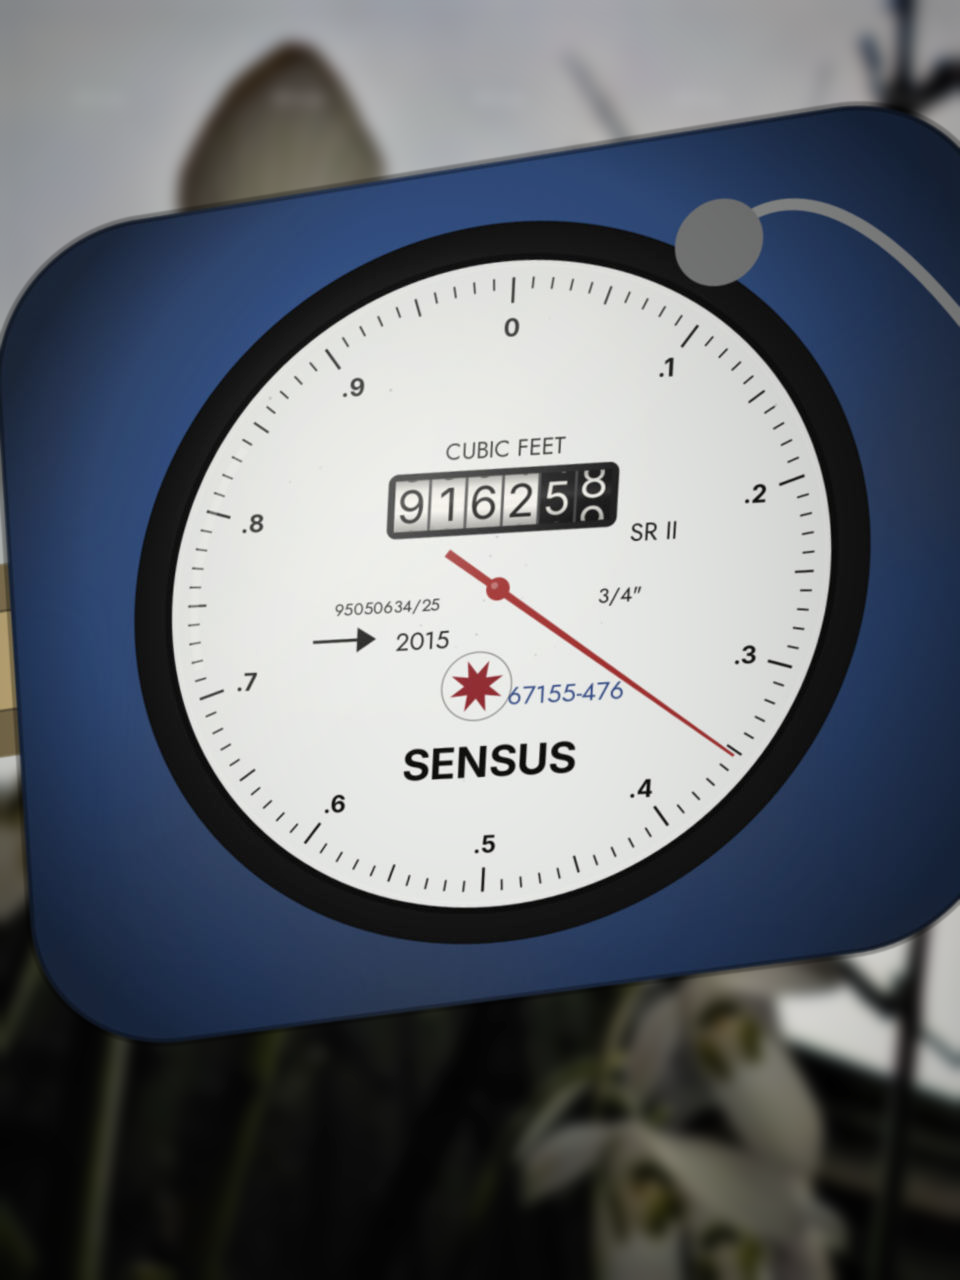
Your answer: 916258.35ft³
